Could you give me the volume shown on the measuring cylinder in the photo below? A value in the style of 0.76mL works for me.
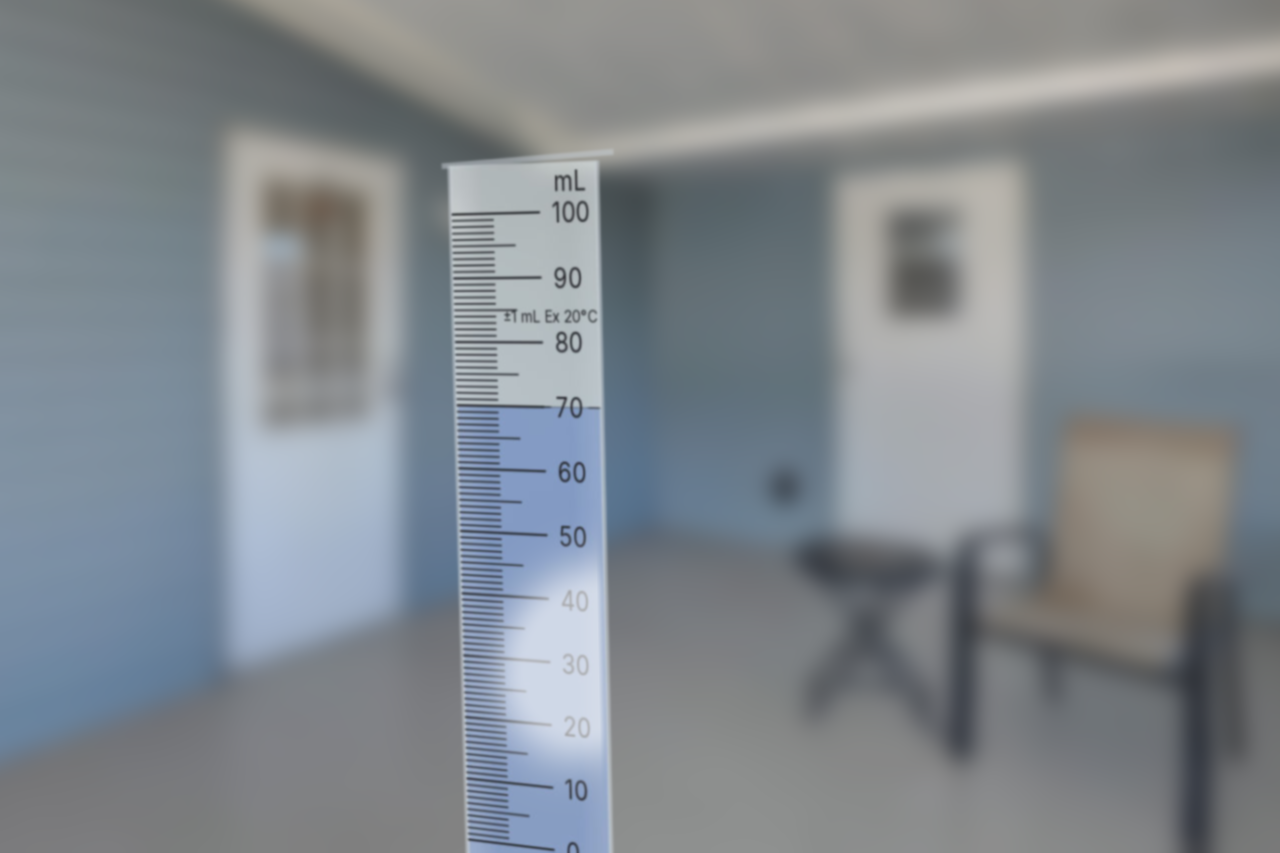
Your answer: 70mL
